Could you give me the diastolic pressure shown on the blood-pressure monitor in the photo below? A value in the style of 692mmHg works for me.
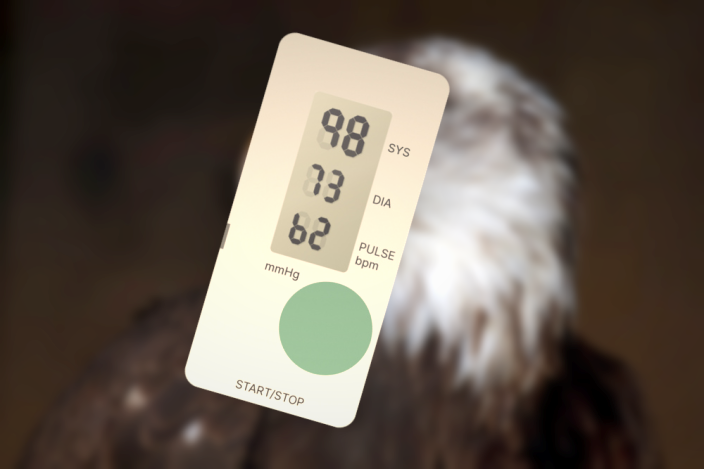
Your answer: 73mmHg
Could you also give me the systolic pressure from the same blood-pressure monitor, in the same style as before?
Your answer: 98mmHg
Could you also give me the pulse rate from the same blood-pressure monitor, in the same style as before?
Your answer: 62bpm
